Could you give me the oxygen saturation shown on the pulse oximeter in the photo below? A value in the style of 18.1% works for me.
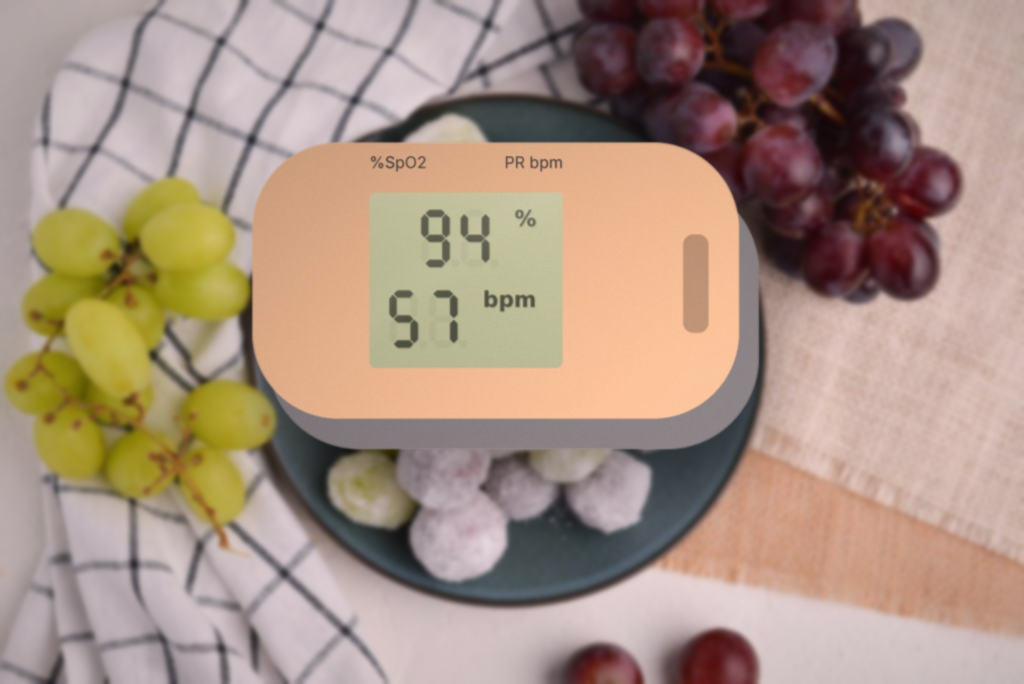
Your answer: 94%
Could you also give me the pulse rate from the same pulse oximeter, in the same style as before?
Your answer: 57bpm
